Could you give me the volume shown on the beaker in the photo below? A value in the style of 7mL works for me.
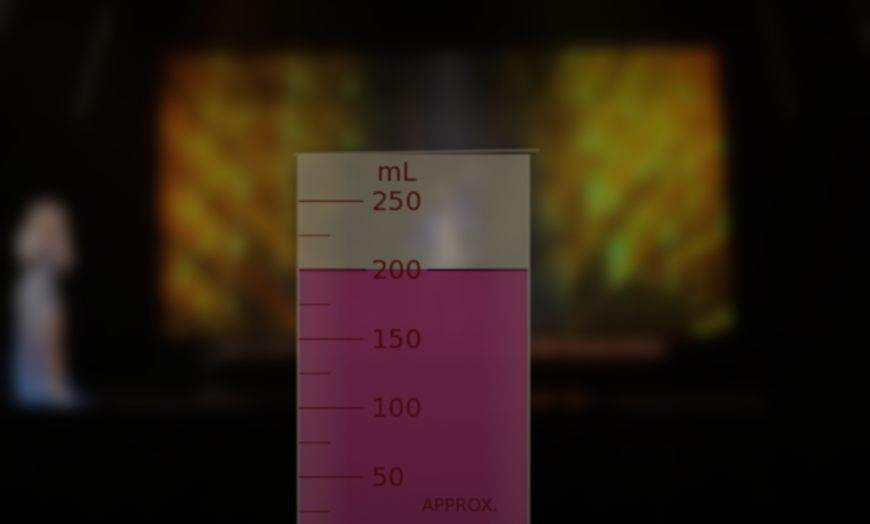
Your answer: 200mL
